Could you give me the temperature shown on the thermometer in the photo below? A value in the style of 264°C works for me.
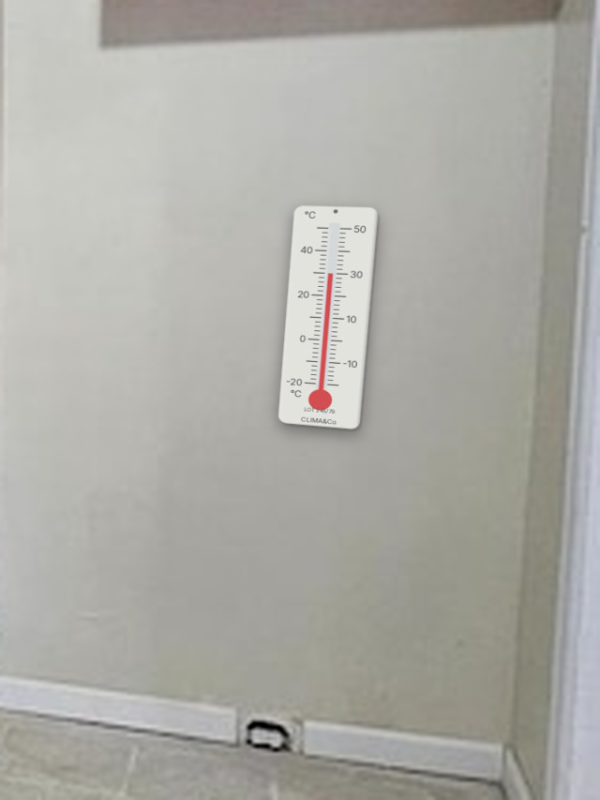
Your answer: 30°C
